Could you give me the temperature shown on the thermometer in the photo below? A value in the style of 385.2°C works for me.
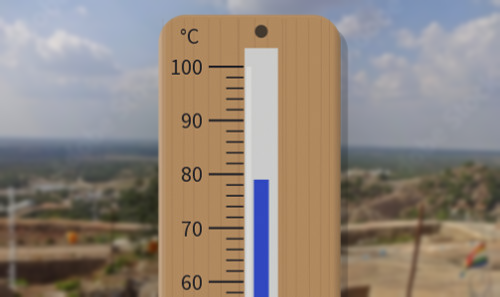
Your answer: 79°C
